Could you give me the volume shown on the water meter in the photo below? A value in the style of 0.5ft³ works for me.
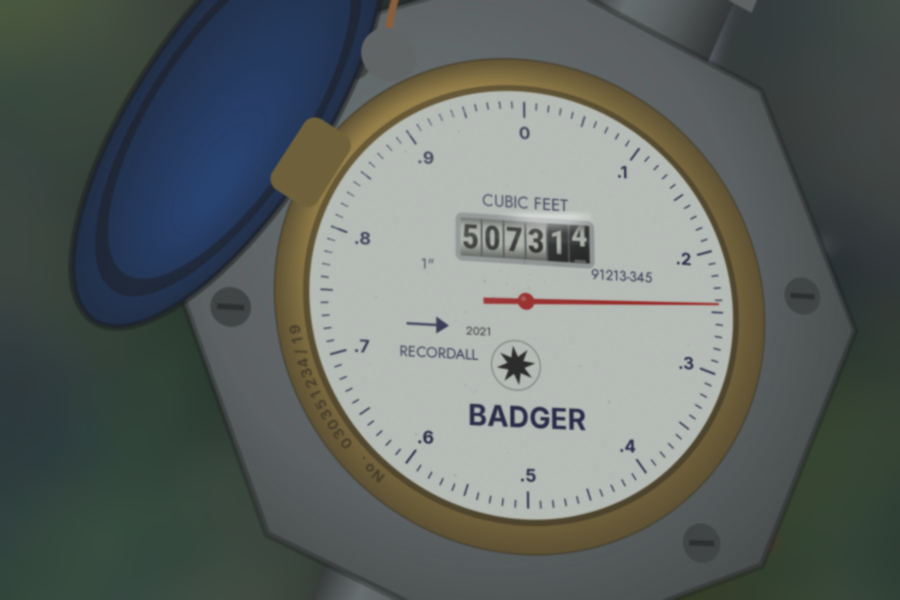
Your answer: 507314.24ft³
